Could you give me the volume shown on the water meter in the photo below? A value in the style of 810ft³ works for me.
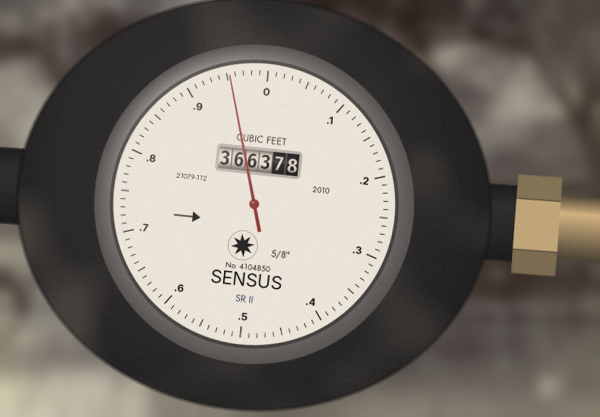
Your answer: 366377.95ft³
